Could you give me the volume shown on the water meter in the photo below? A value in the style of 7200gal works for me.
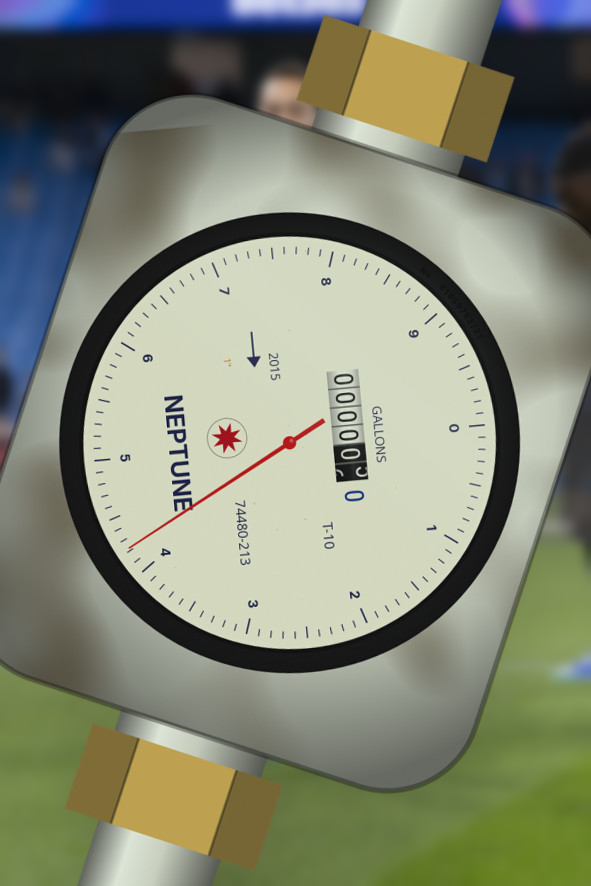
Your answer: 54.2gal
